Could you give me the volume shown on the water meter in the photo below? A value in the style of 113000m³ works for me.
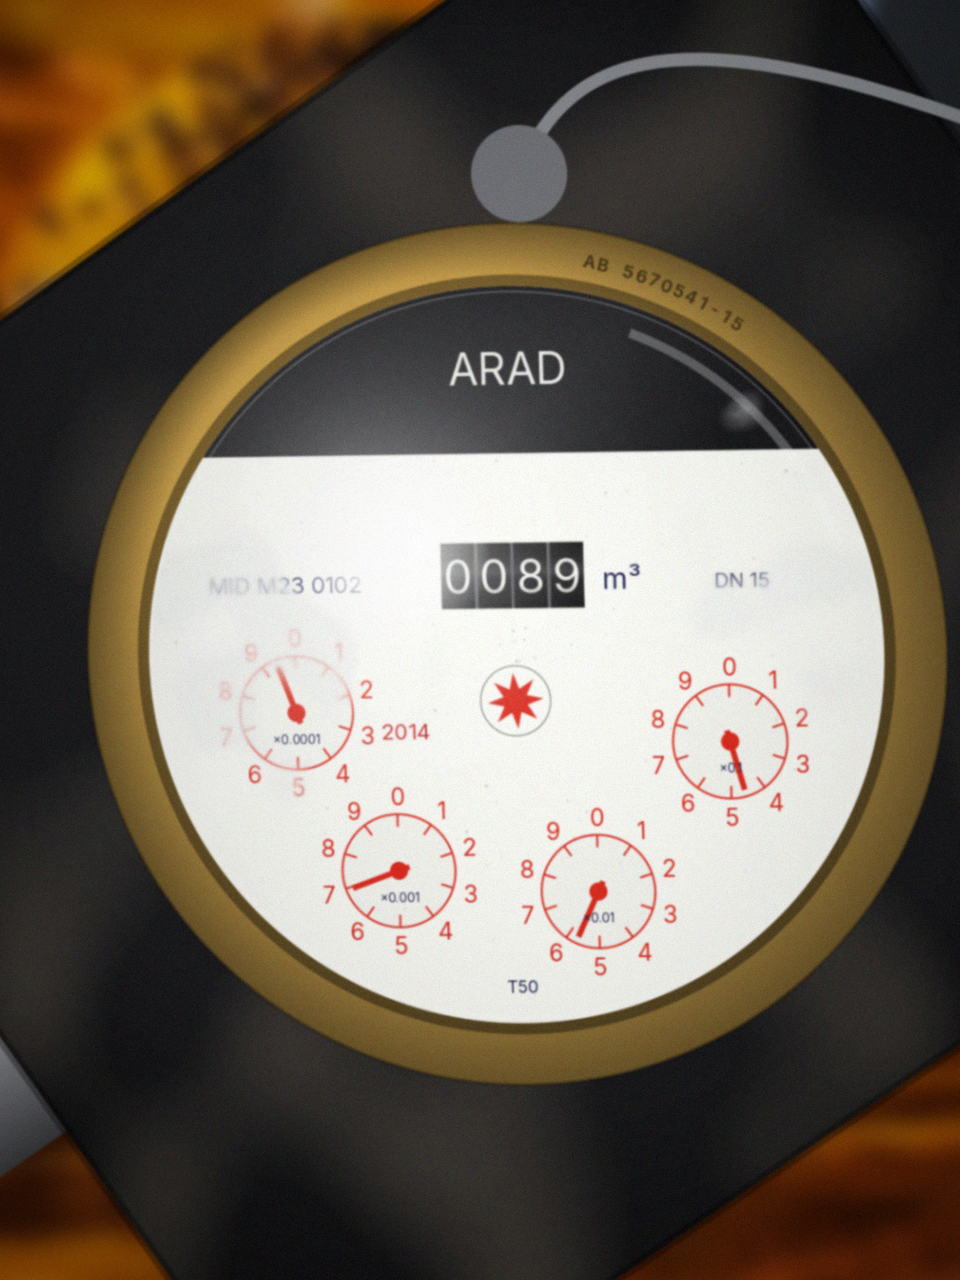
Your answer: 89.4569m³
